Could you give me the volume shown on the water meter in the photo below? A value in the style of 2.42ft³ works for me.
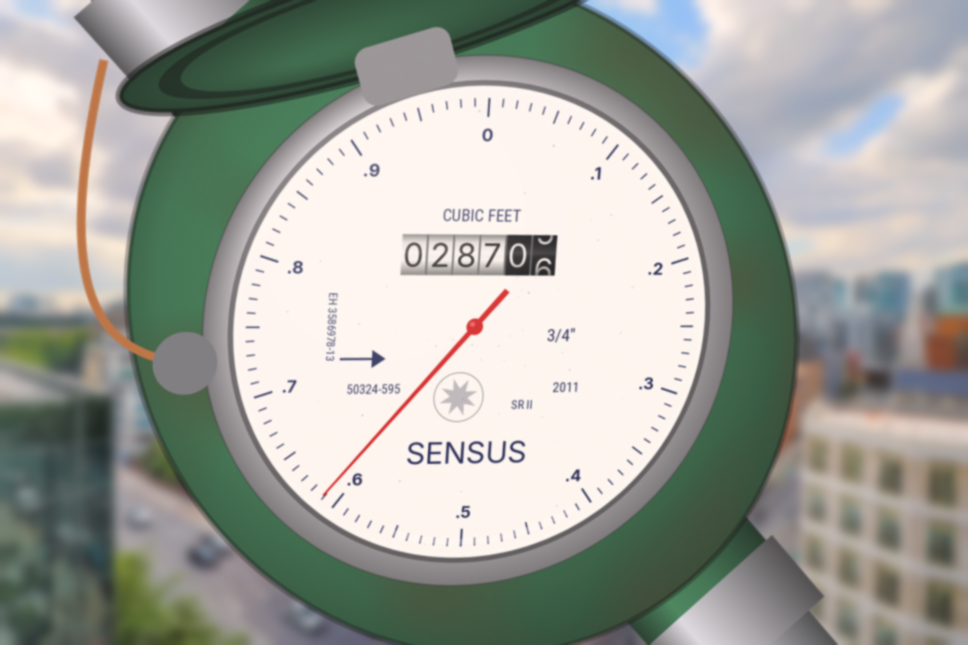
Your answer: 28705.61ft³
